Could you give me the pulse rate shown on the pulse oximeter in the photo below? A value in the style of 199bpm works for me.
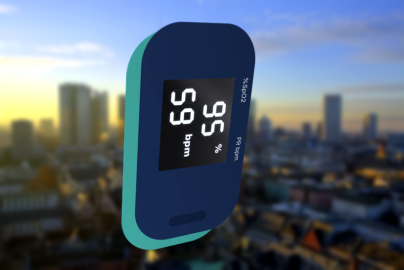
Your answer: 59bpm
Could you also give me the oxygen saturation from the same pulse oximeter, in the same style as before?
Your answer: 95%
